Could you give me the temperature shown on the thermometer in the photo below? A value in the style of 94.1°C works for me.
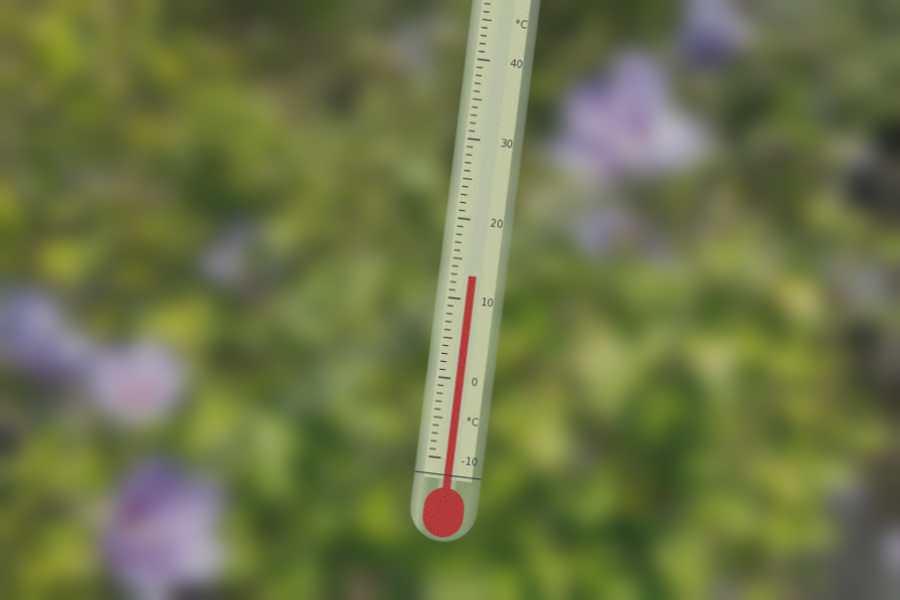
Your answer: 13°C
